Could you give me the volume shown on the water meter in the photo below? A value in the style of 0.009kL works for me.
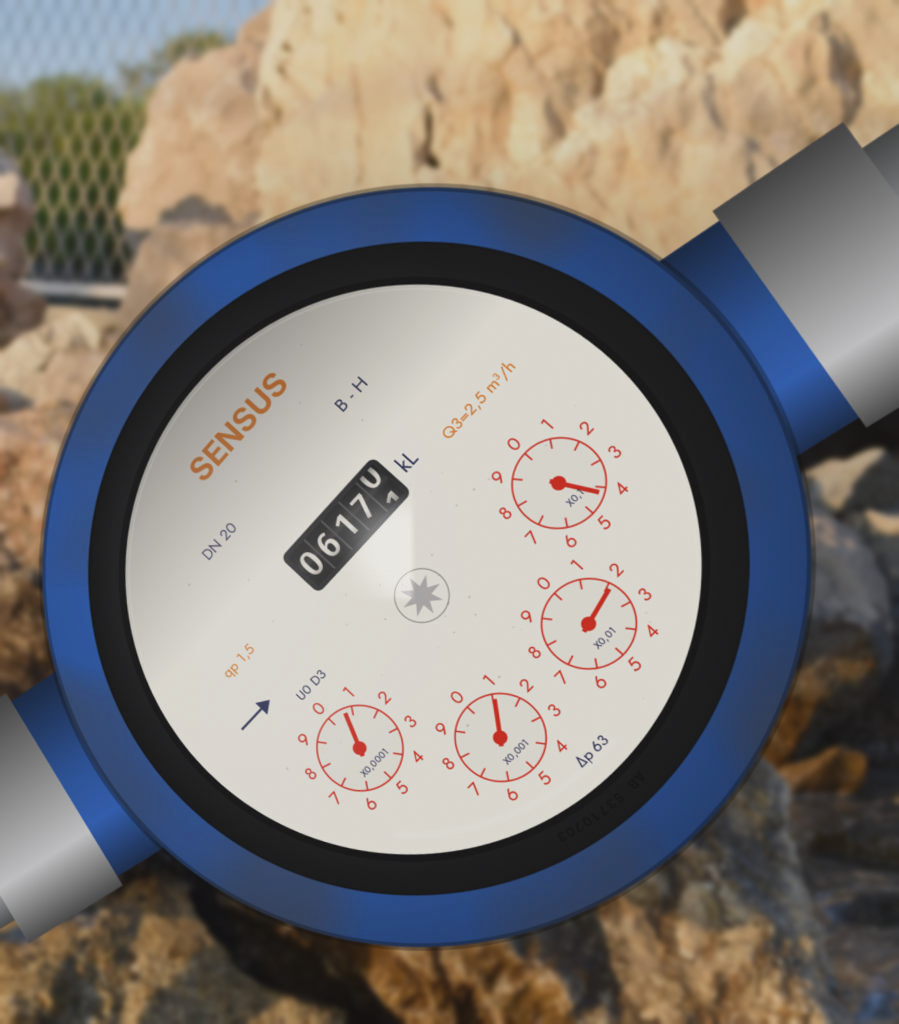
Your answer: 6170.4210kL
